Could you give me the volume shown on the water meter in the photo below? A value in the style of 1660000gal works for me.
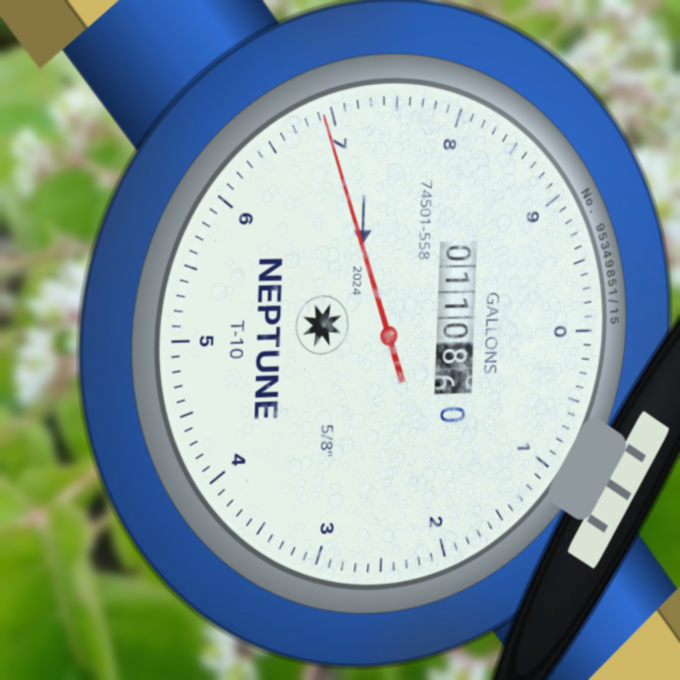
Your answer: 110856.9gal
